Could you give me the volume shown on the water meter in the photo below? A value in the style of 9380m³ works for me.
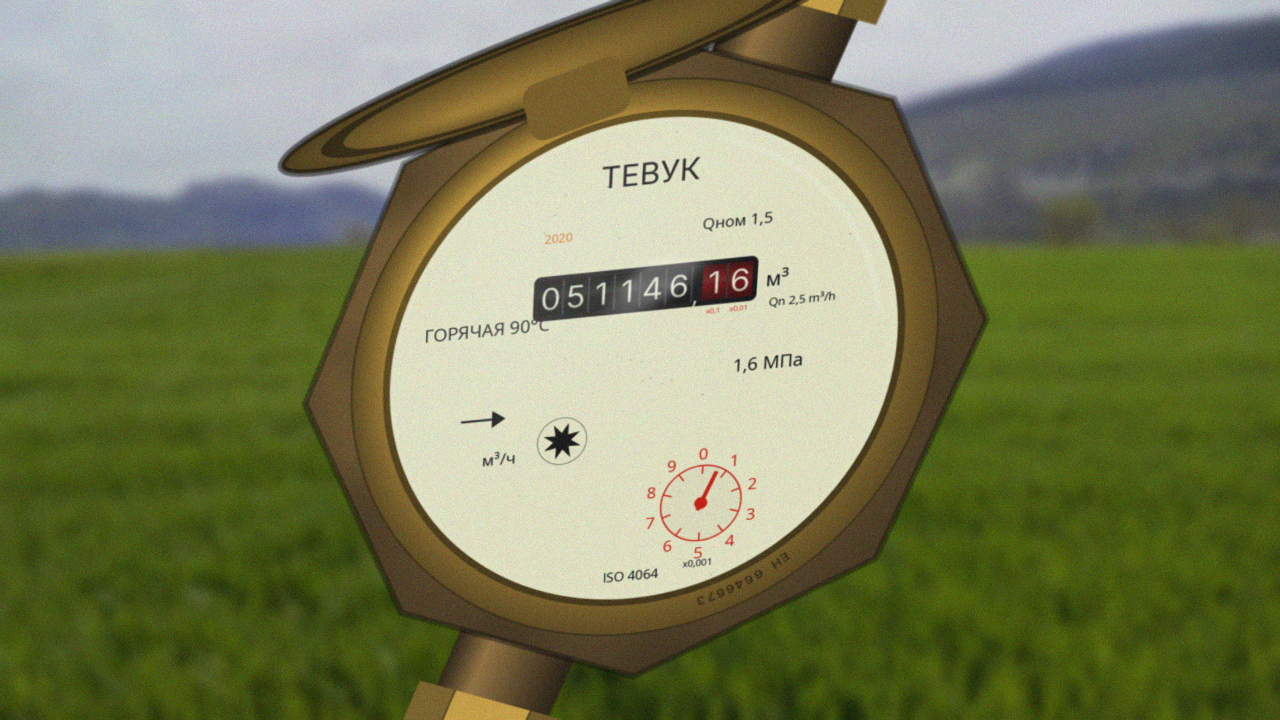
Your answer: 51146.160m³
